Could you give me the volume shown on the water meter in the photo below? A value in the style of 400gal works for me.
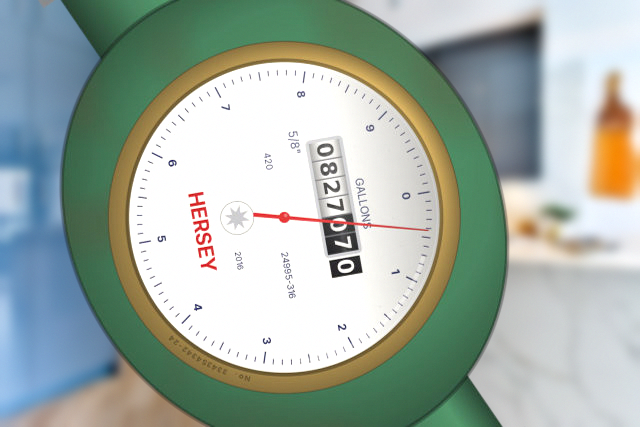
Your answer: 827070.4gal
